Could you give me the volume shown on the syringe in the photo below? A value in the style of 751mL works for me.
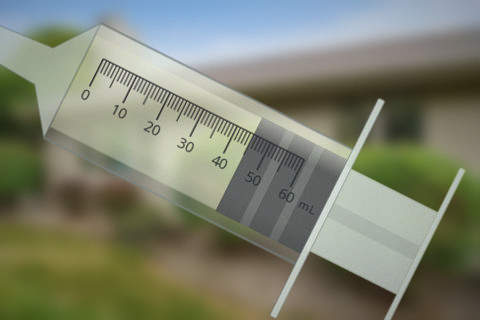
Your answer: 45mL
